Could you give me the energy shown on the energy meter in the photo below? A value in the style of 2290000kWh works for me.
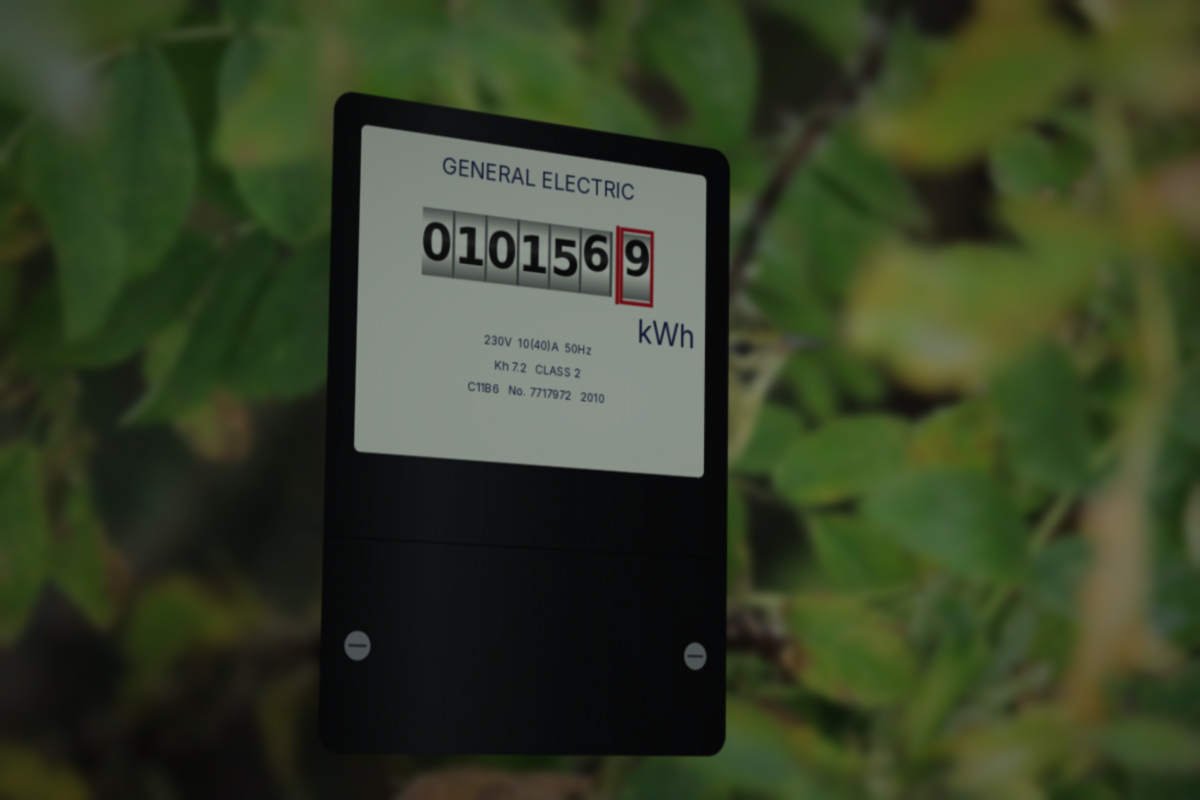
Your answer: 10156.9kWh
